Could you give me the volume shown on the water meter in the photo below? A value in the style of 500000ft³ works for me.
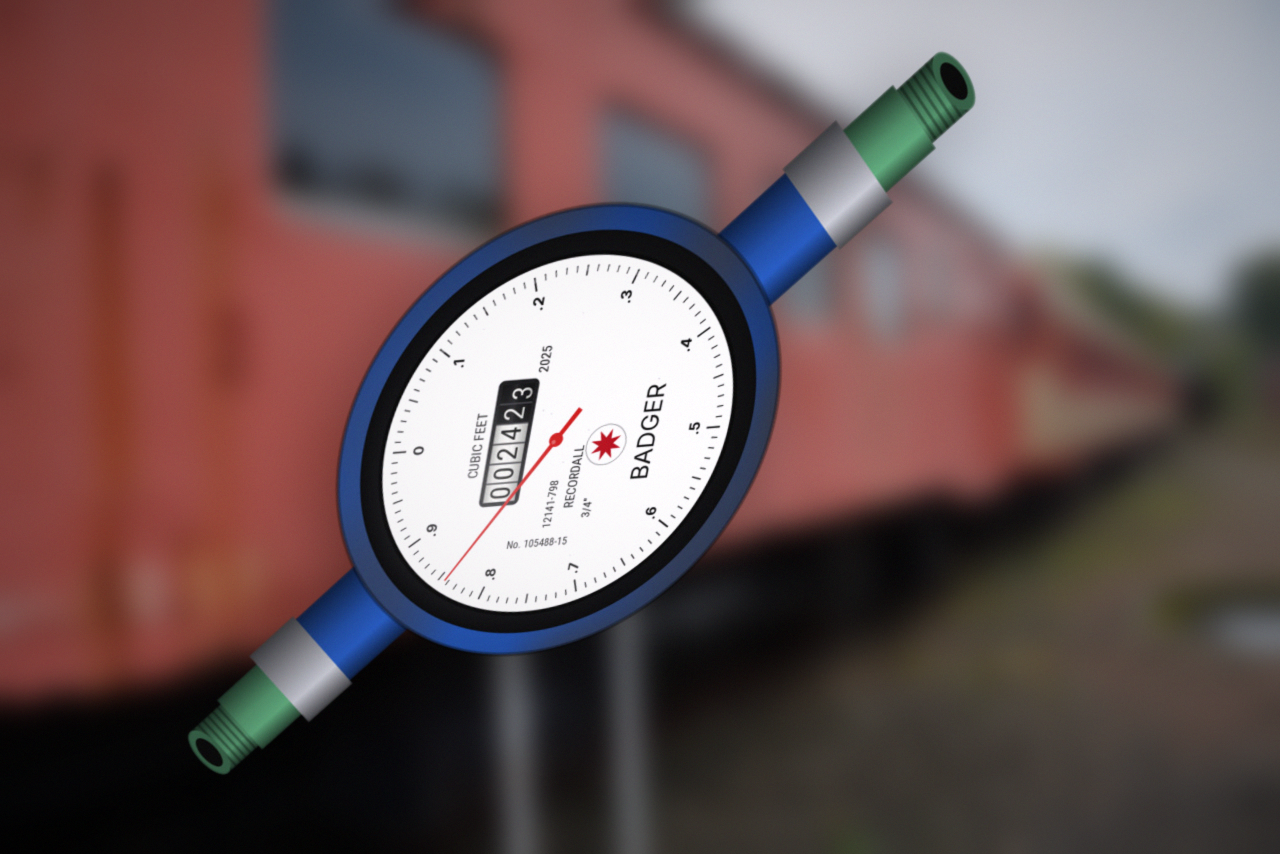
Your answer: 2422.84ft³
